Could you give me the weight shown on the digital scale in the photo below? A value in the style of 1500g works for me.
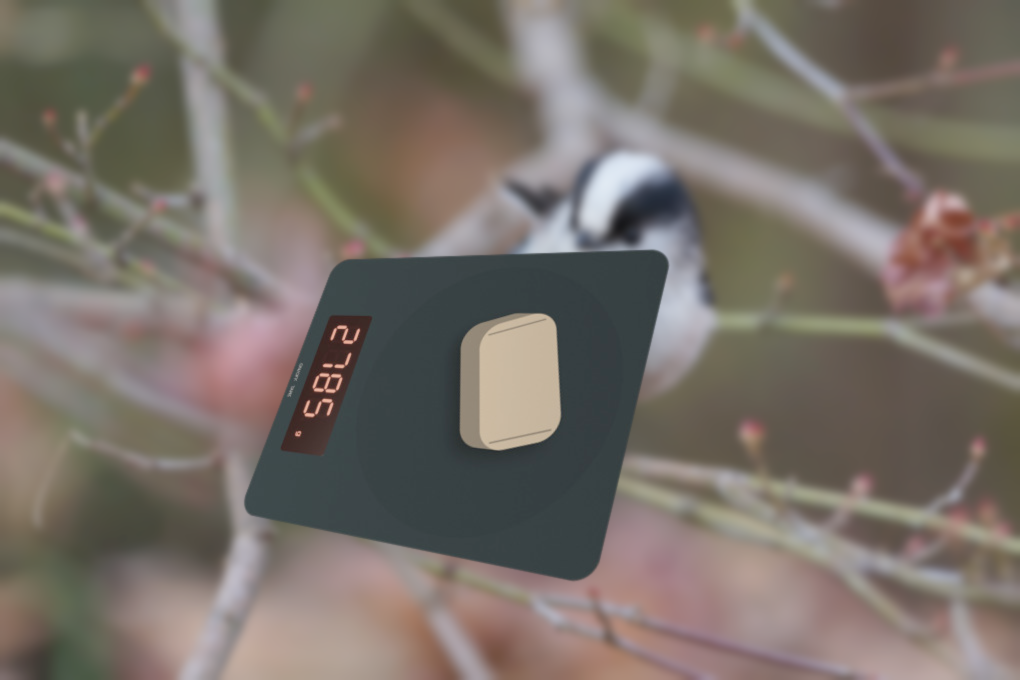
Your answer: 2785g
